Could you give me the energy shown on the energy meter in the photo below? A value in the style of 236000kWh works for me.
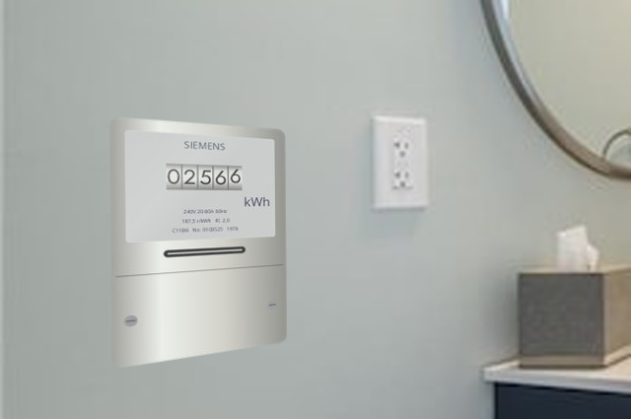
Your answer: 2566kWh
